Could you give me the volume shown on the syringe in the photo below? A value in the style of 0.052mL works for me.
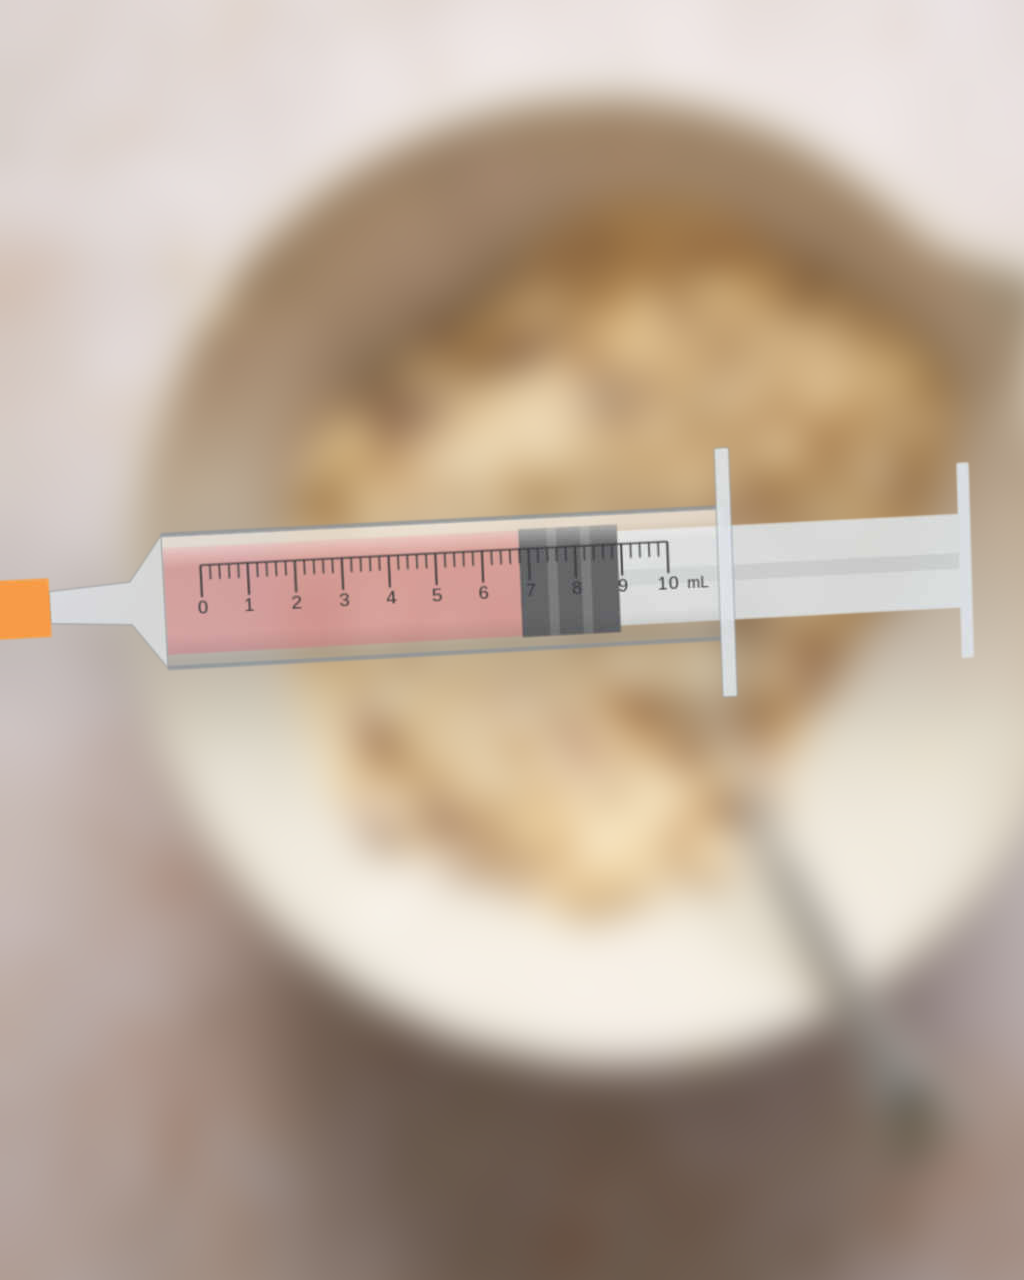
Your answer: 6.8mL
